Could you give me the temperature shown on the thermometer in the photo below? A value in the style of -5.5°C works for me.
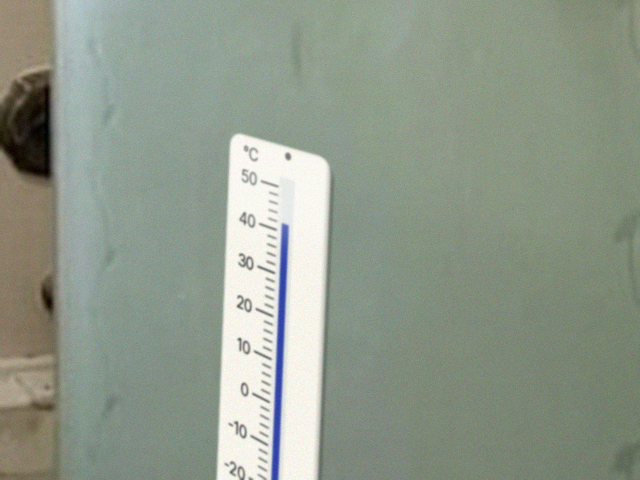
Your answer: 42°C
